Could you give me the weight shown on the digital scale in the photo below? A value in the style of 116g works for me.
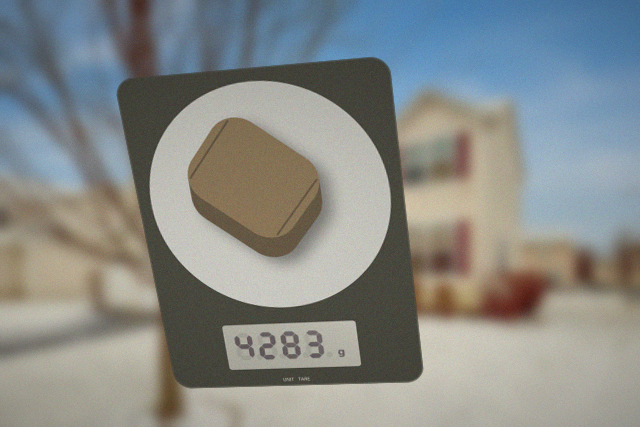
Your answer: 4283g
